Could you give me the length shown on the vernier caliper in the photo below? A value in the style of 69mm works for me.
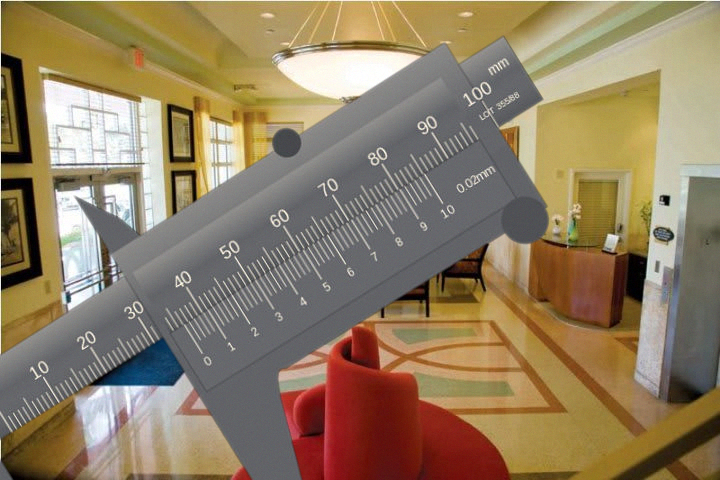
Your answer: 36.2mm
